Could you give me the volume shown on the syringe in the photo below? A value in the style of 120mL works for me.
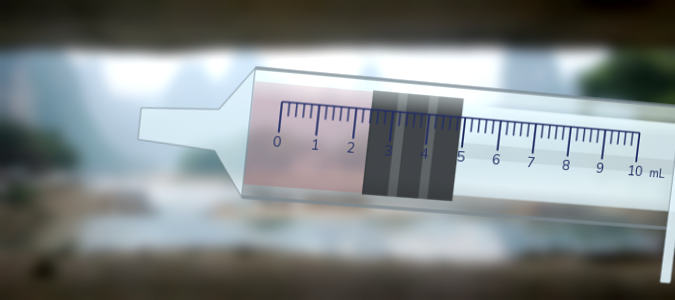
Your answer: 2.4mL
